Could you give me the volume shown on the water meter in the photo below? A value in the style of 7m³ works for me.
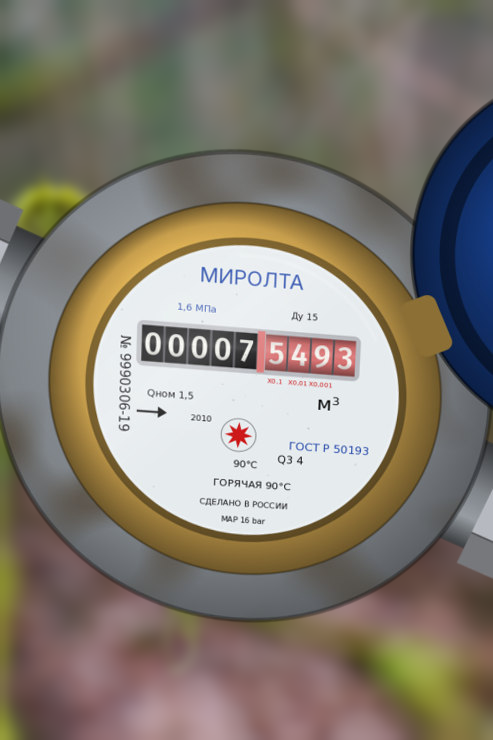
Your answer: 7.5493m³
